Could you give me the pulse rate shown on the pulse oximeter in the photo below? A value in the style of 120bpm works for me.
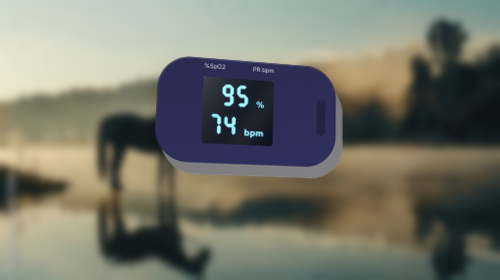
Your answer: 74bpm
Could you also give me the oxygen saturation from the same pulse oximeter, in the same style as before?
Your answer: 95%
